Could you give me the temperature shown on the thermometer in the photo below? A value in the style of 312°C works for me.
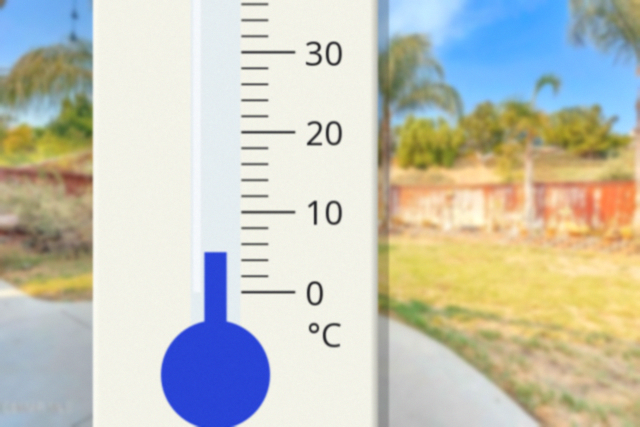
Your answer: 5°C
